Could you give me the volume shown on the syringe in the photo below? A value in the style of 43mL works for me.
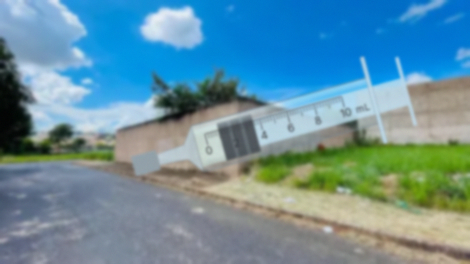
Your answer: 1mL
